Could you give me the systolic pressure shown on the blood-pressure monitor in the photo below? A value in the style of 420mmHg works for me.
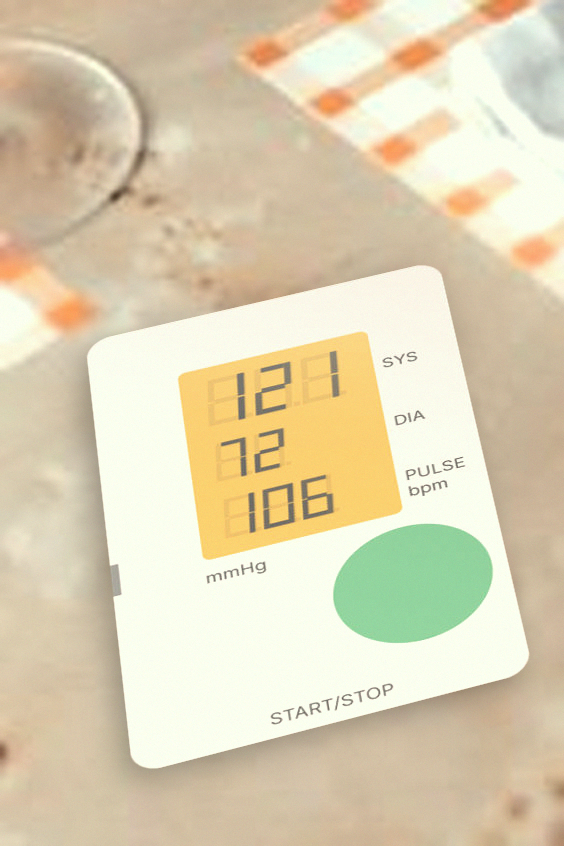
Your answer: 121mmHg
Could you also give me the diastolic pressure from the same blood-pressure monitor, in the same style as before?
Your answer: 72mmHg
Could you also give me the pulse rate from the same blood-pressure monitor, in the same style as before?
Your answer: 106bpm
